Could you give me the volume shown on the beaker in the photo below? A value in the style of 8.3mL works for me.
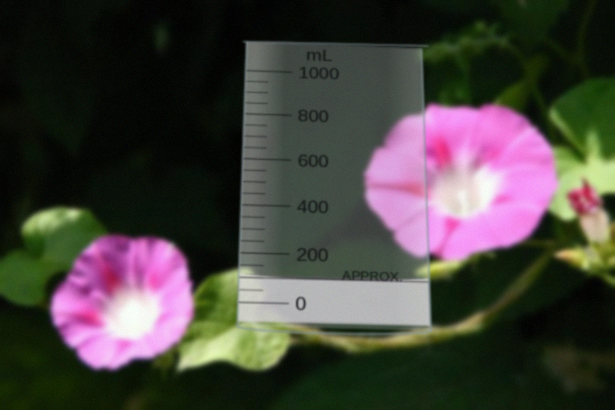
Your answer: 100mL
